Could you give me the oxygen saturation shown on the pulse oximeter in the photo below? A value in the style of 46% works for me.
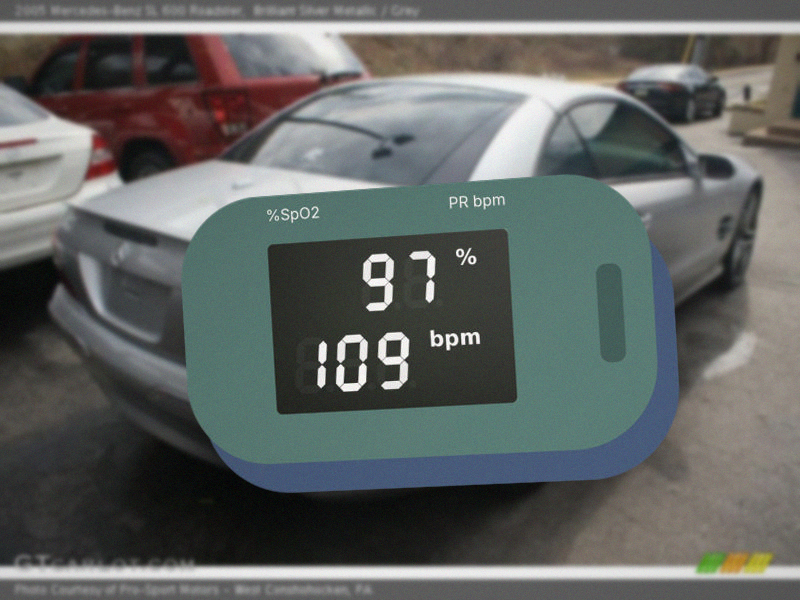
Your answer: 97%
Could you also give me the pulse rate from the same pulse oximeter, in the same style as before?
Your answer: 109bpm
